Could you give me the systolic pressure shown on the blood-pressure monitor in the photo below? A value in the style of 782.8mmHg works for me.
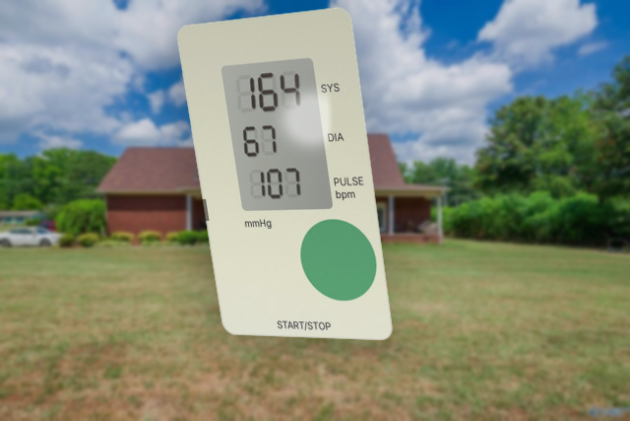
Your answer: 164mmHg
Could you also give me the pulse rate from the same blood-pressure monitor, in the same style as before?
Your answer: 107bpm
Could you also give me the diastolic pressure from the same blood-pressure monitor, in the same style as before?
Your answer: 67mmHg
